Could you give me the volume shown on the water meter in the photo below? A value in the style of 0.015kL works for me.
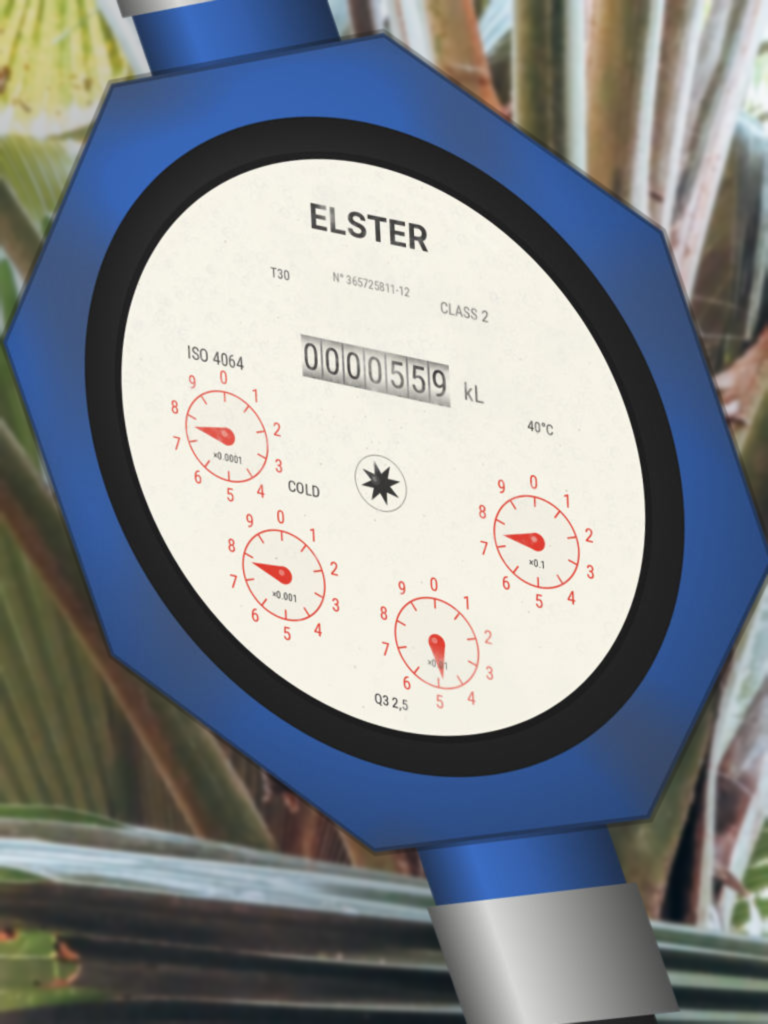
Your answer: 559.7477kL
